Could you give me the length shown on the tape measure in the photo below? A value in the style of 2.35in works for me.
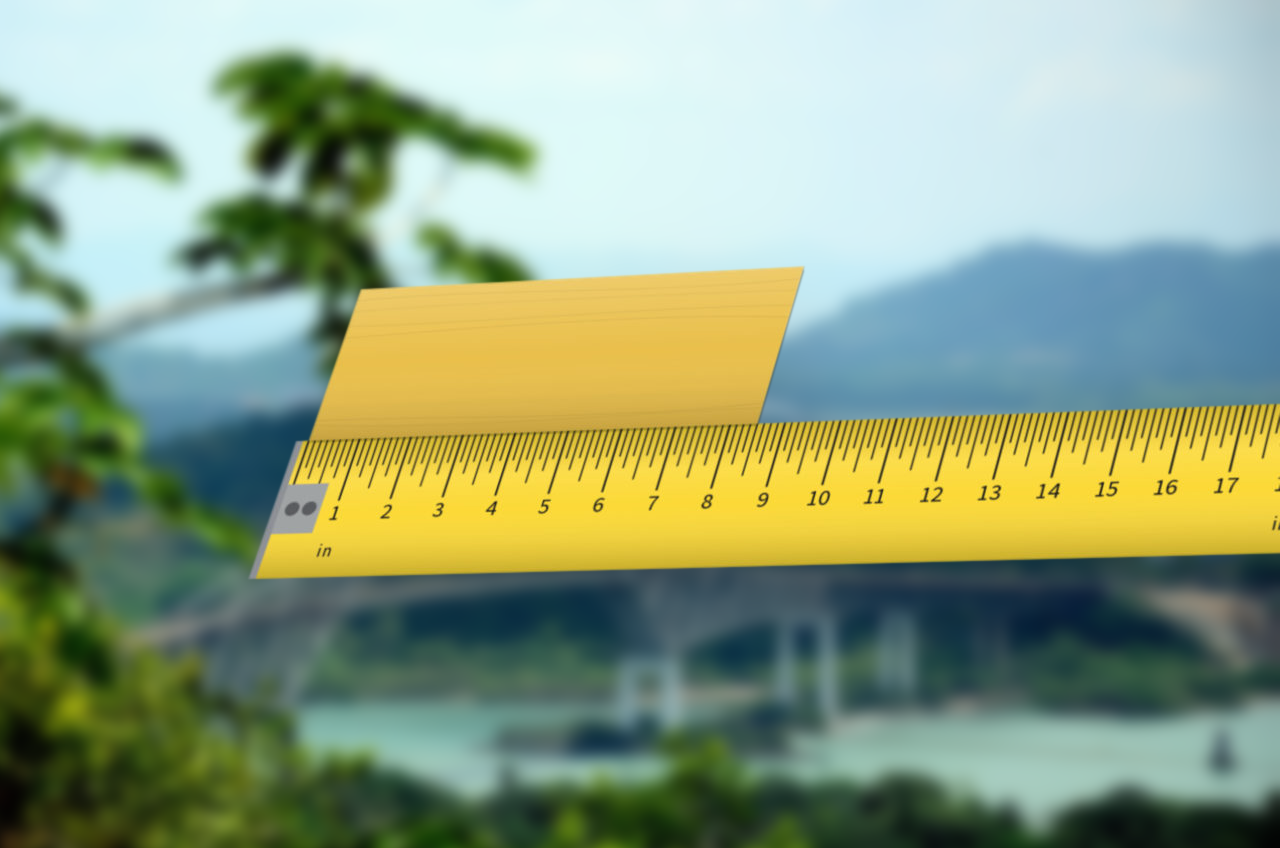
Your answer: 8.5in
